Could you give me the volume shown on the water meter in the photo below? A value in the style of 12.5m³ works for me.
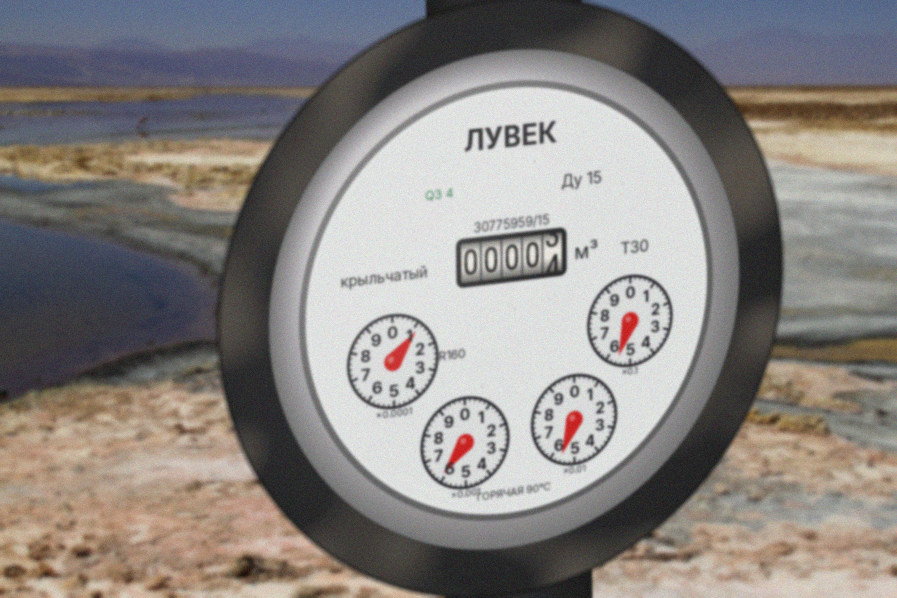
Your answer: 3.5561m³
